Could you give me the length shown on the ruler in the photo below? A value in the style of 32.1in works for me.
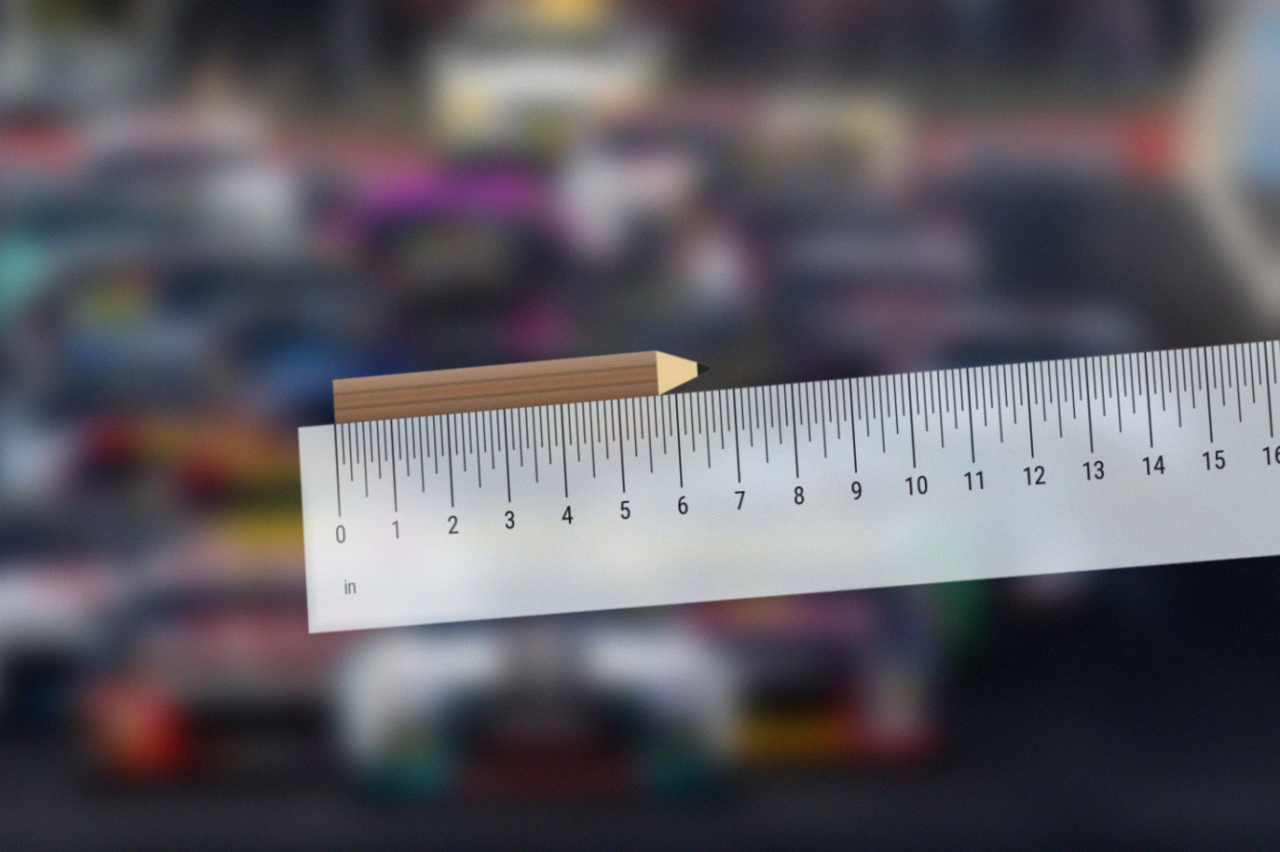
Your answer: 6.625in
